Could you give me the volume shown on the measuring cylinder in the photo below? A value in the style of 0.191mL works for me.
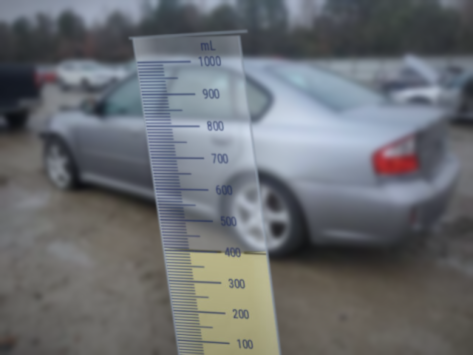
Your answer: 400mL
